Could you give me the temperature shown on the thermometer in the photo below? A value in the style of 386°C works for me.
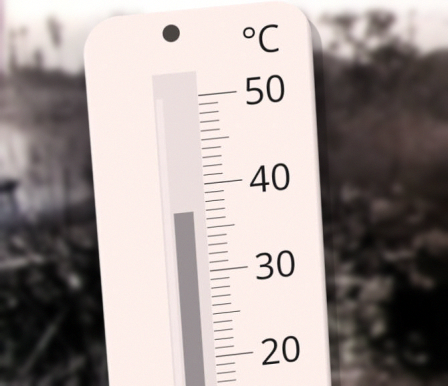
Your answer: 37°C
